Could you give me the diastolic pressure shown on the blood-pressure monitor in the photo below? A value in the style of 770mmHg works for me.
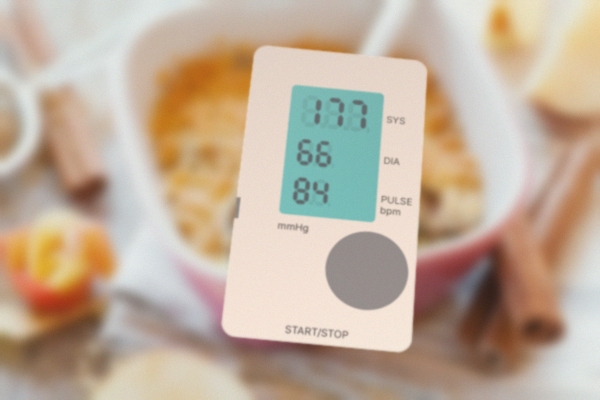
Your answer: 66mmHg
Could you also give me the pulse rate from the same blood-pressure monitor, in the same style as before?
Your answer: 84bpm
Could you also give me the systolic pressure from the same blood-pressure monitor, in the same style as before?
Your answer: 177mmHg
